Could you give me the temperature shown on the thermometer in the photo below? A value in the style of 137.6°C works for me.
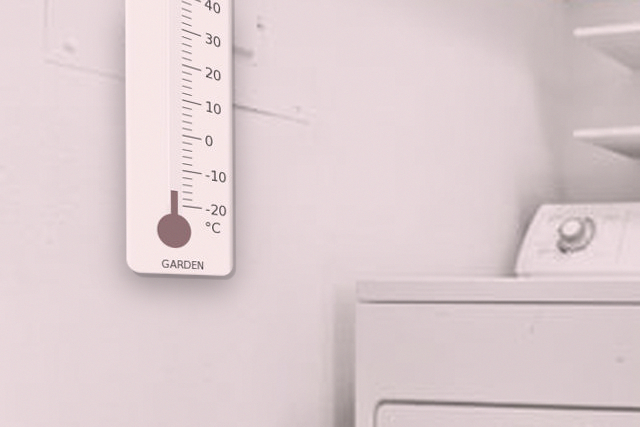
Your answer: -16°C
